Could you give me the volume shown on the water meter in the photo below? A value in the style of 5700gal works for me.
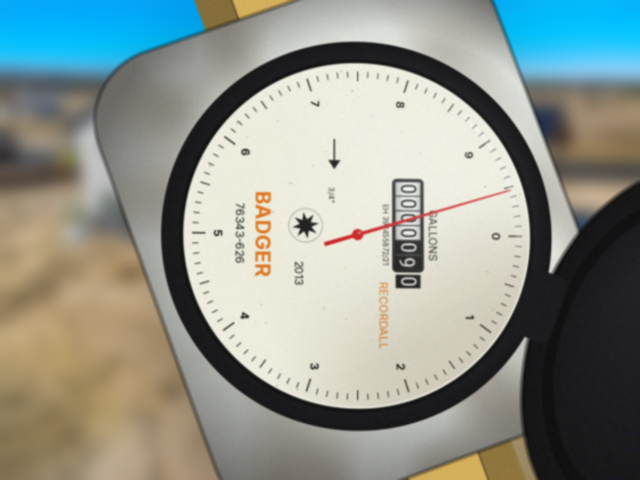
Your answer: 89.5gal
